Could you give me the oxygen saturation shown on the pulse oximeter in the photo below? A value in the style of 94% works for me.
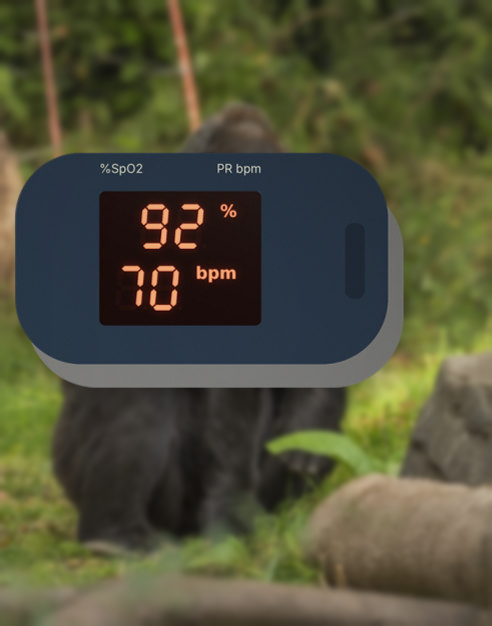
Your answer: 92%
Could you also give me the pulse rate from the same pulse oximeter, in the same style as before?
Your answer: 70bpm
